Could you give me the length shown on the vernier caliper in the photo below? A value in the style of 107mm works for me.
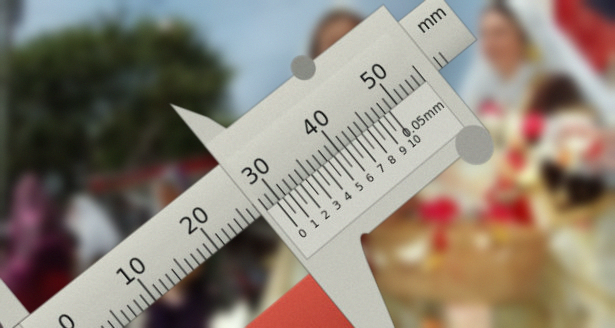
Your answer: 29.6mm
